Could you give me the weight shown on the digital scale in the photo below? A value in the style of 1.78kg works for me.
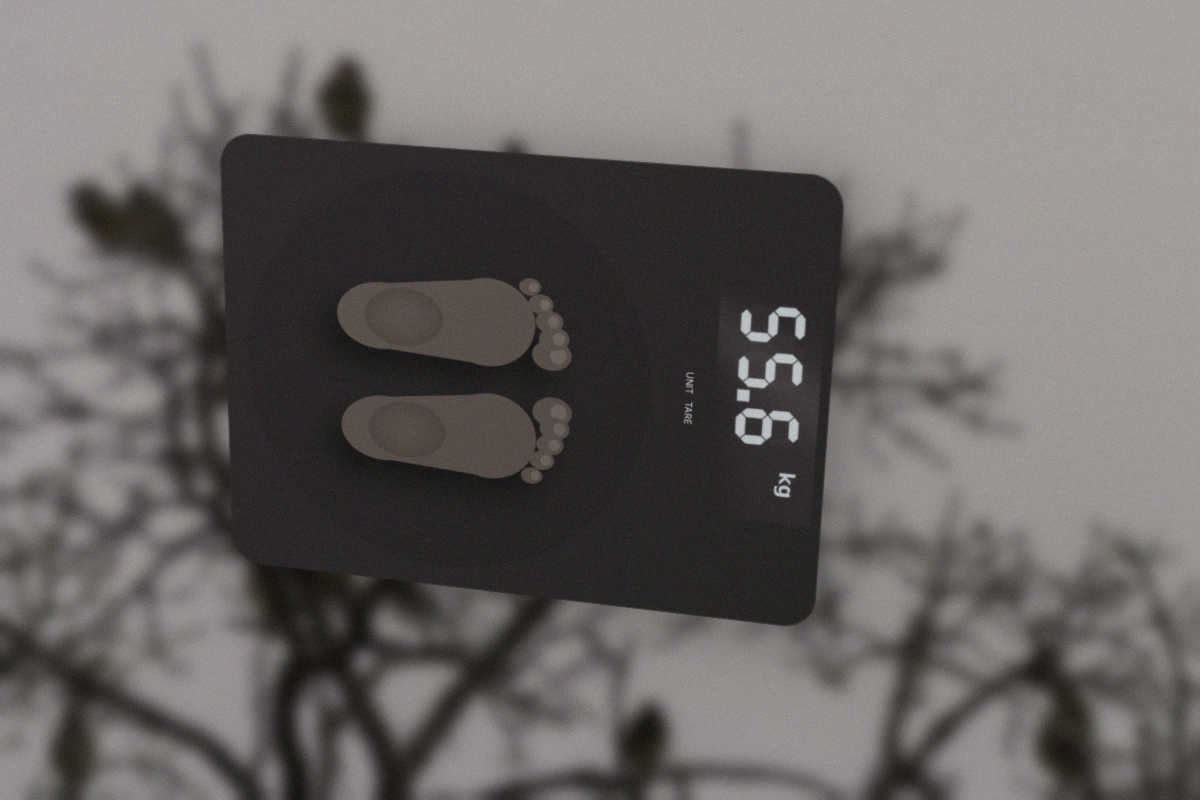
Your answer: 55.6kg
